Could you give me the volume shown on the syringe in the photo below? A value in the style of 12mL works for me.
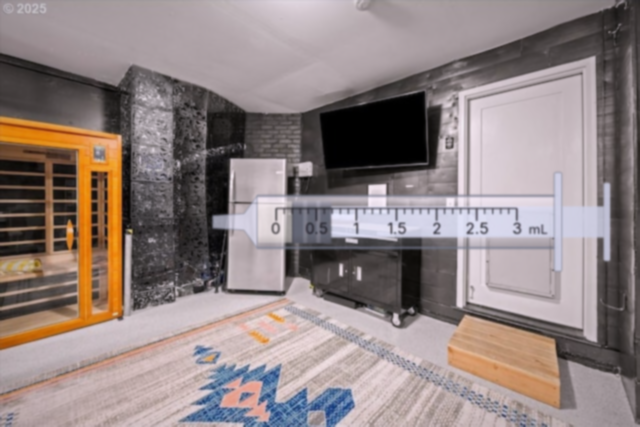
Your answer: 0.2mL
